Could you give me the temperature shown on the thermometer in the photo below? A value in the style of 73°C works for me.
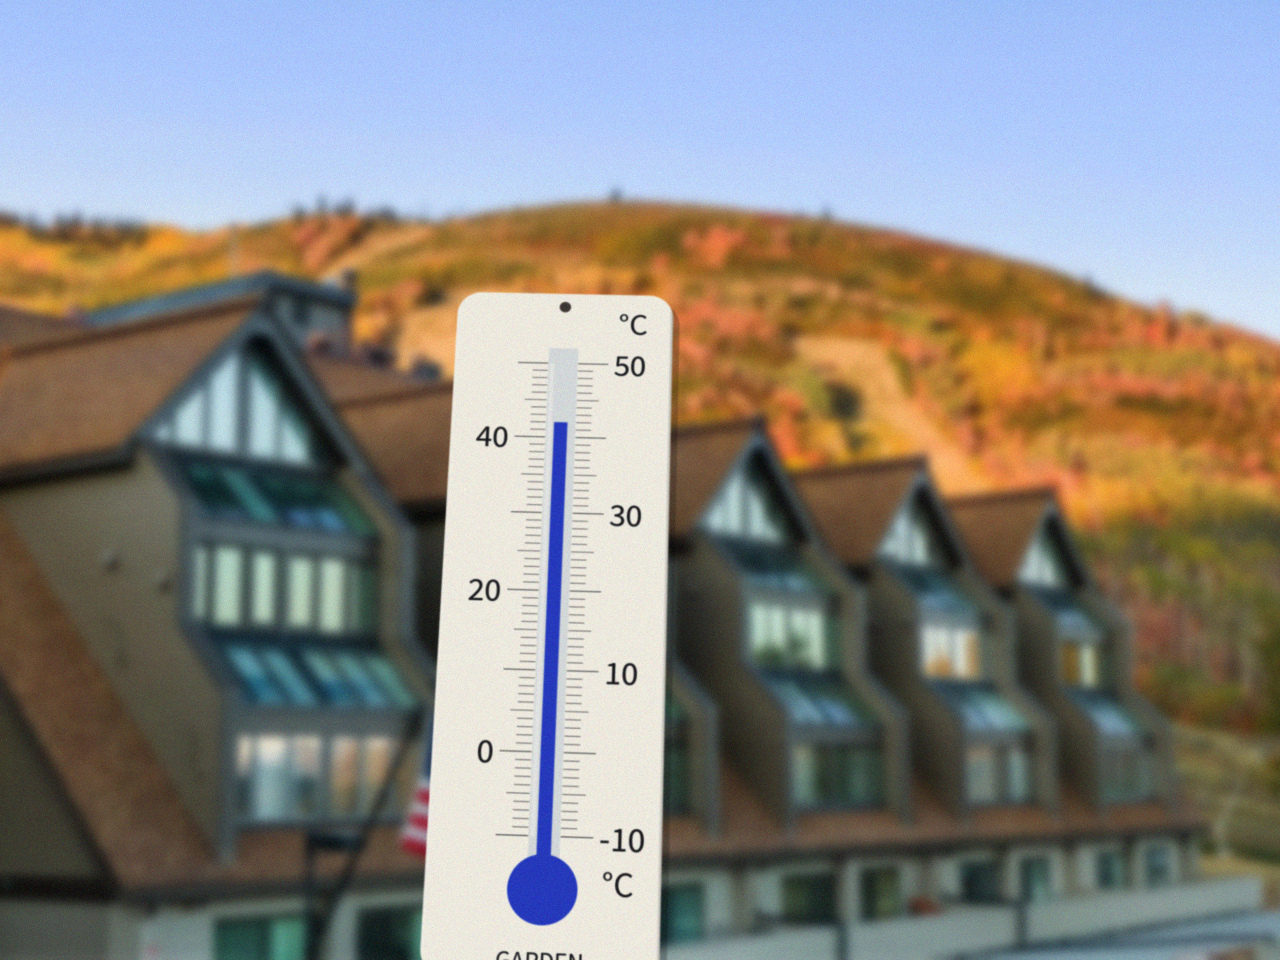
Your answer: 42°C
